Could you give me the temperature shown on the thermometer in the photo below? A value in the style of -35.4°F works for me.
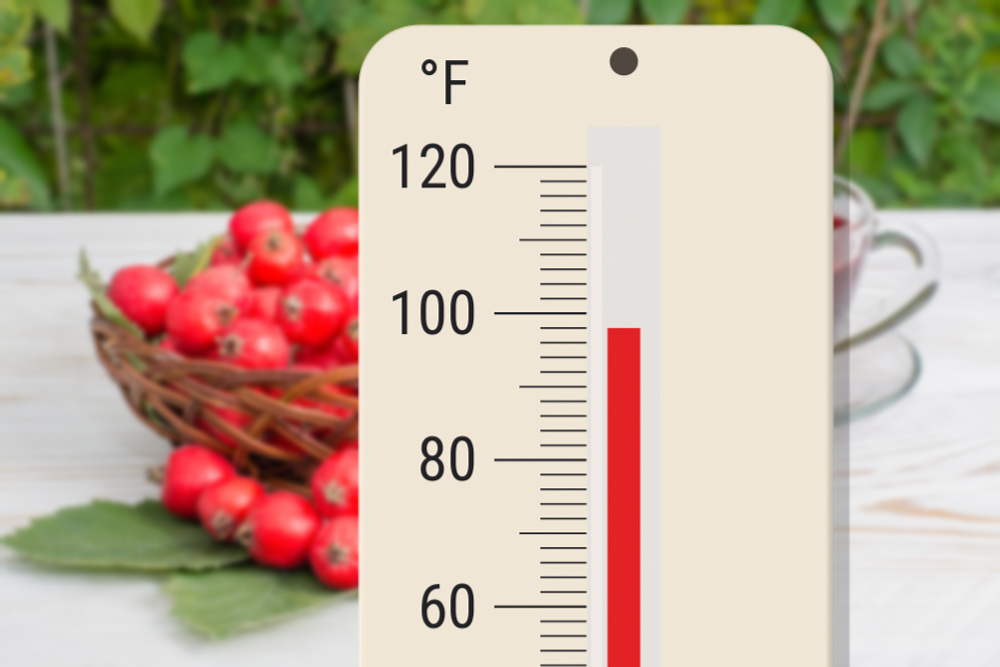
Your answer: 98°F
